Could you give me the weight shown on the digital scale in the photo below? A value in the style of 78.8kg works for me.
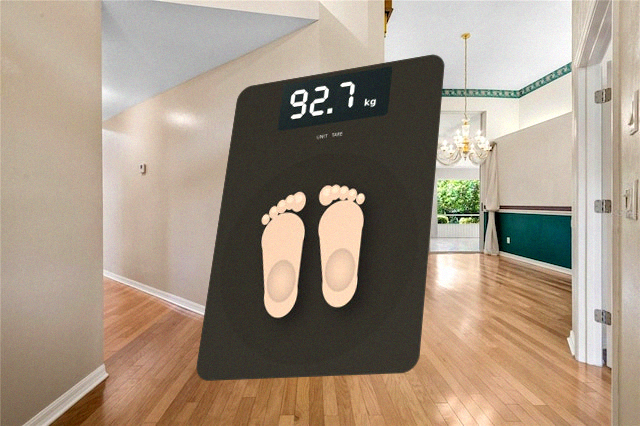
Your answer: 92.7kg
